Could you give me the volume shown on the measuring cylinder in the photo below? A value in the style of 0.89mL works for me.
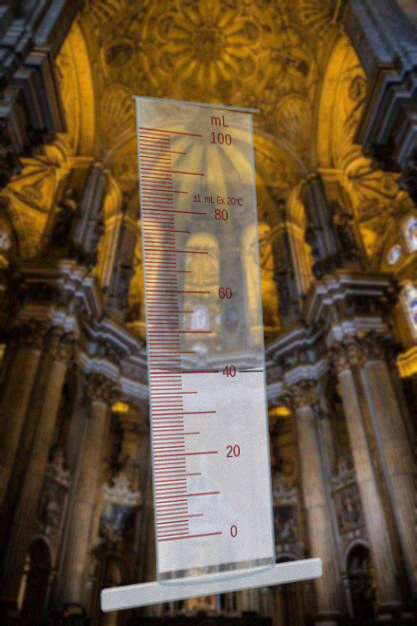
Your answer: 40mL
